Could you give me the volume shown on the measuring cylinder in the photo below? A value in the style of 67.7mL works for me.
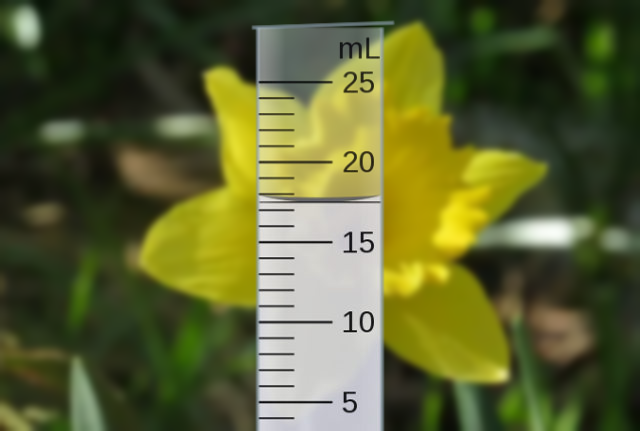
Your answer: 17.5mL
